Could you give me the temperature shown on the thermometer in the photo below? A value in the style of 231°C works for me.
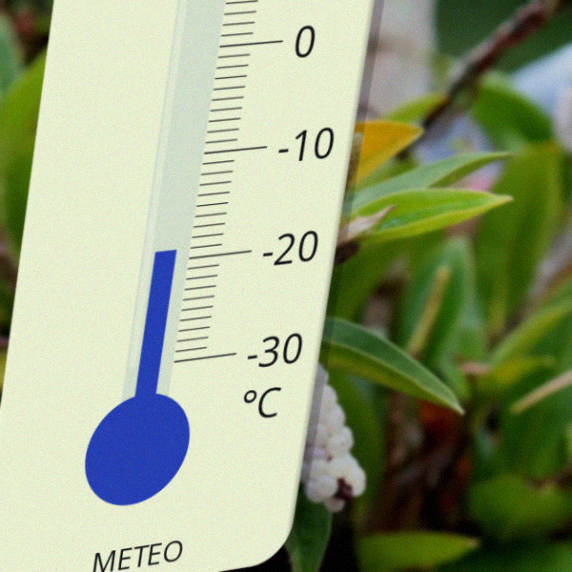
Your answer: -19°C
